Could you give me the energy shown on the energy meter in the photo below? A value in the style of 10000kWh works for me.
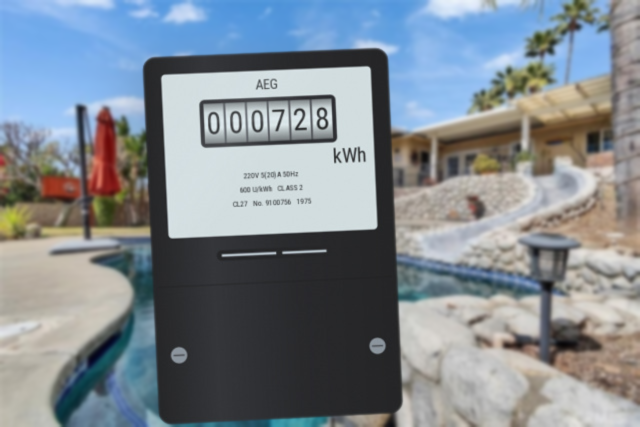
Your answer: 728kWh
